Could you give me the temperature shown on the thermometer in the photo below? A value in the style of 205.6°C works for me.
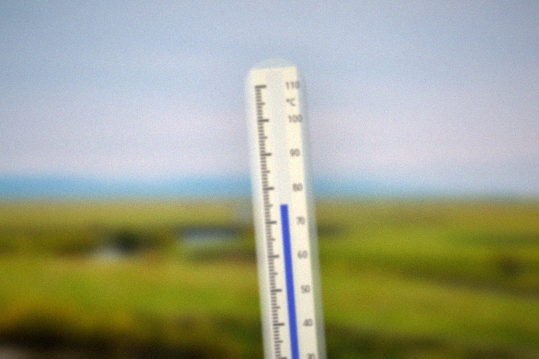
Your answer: 75°C
